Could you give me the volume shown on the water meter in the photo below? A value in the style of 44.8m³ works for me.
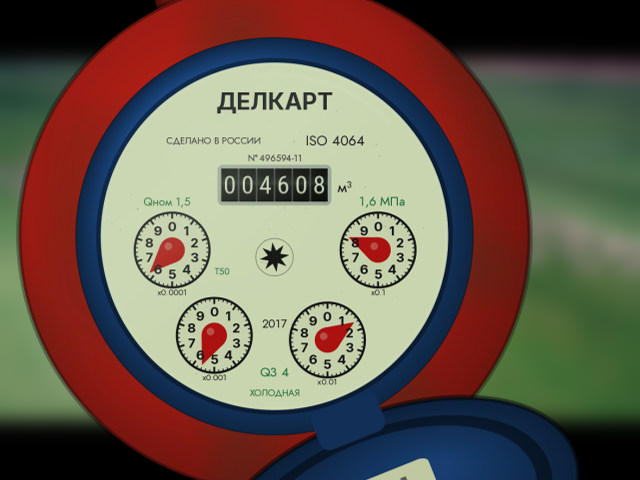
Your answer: 4608.8156m³
